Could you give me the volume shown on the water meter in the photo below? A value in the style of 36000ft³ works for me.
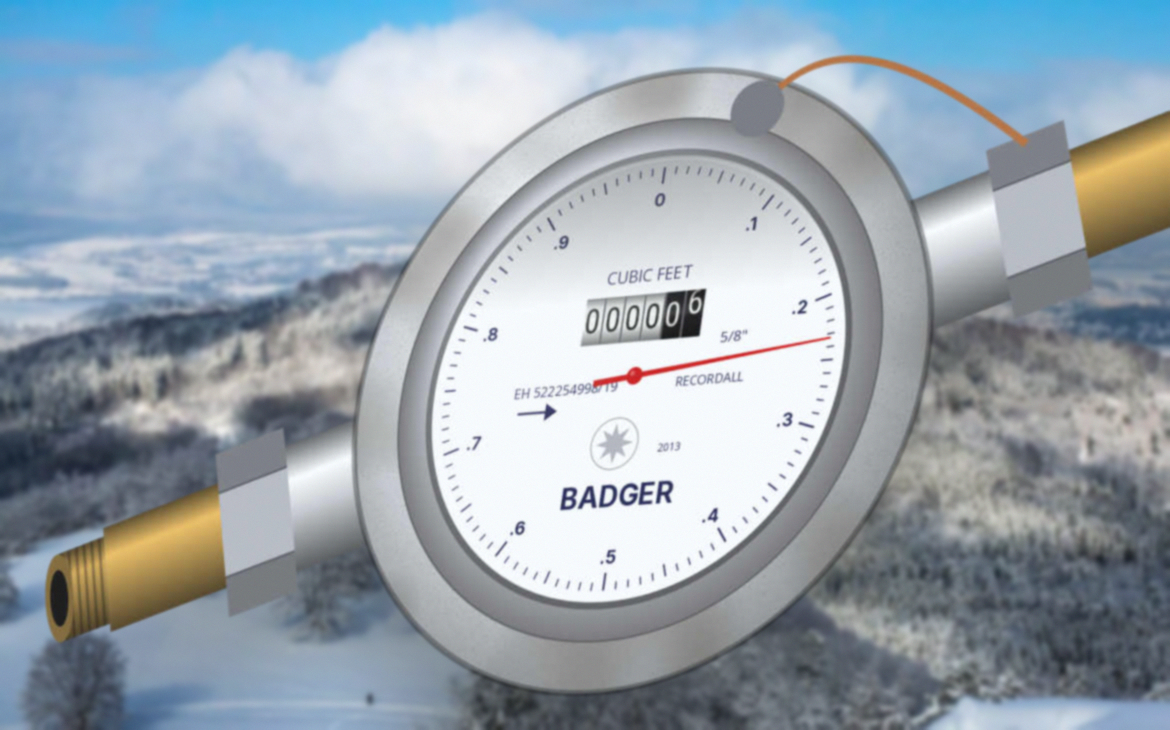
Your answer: 6.23ft³
